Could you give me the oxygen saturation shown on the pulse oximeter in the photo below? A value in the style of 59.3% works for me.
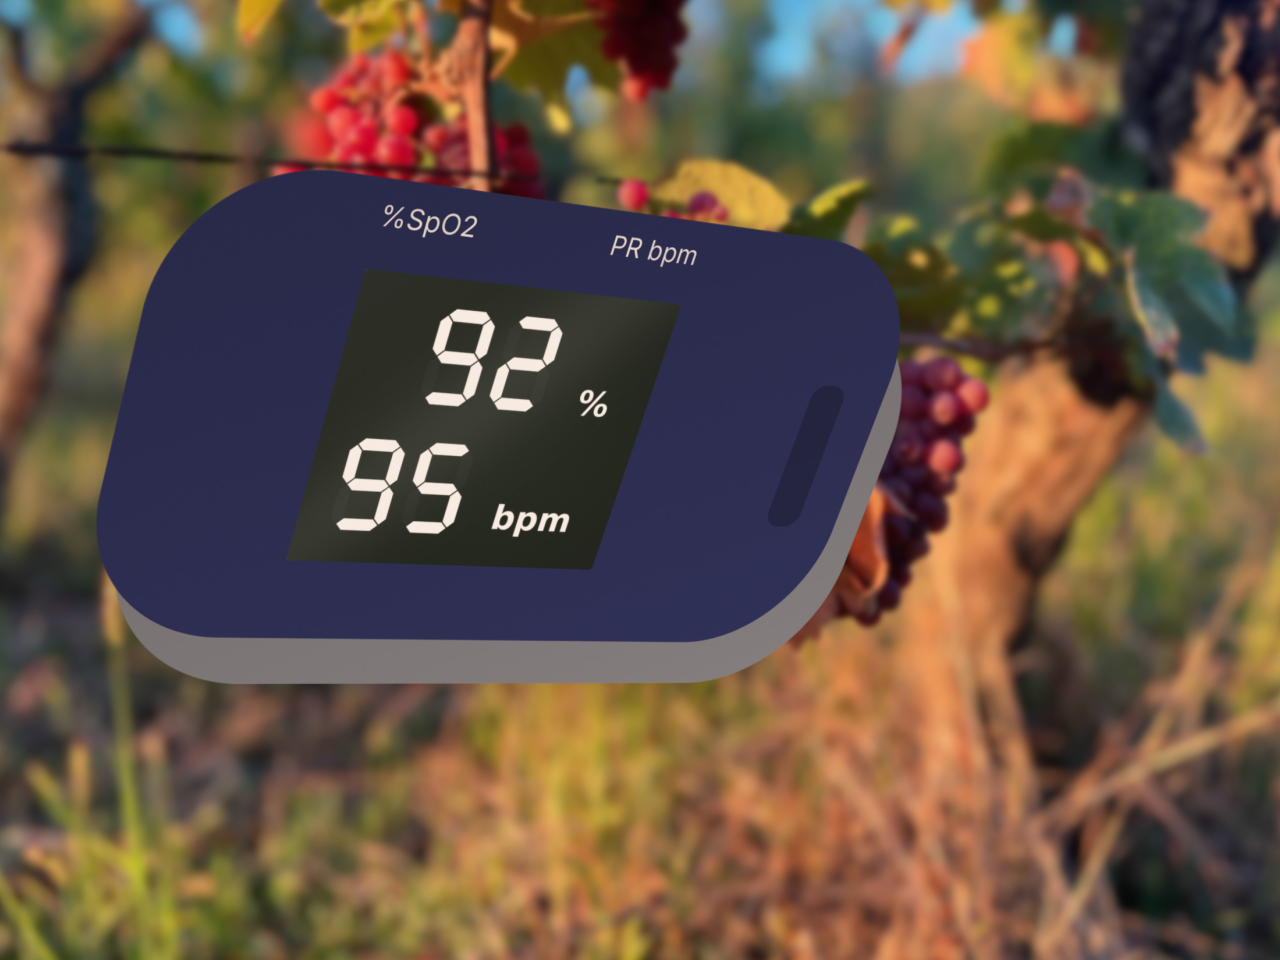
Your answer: 92%
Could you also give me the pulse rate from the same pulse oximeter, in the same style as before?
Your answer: 95bpm
